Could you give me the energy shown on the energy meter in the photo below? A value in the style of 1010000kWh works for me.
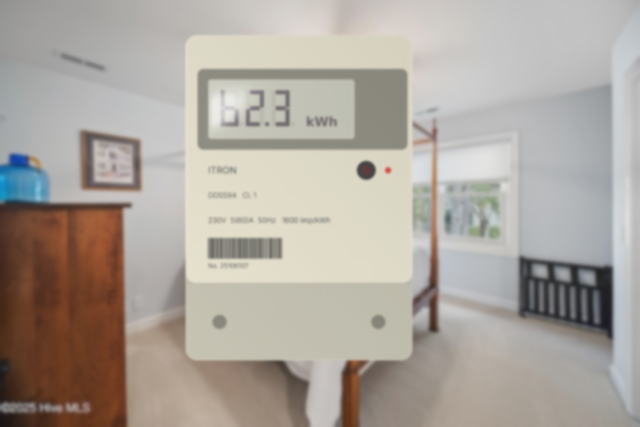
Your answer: 62.3kWh
